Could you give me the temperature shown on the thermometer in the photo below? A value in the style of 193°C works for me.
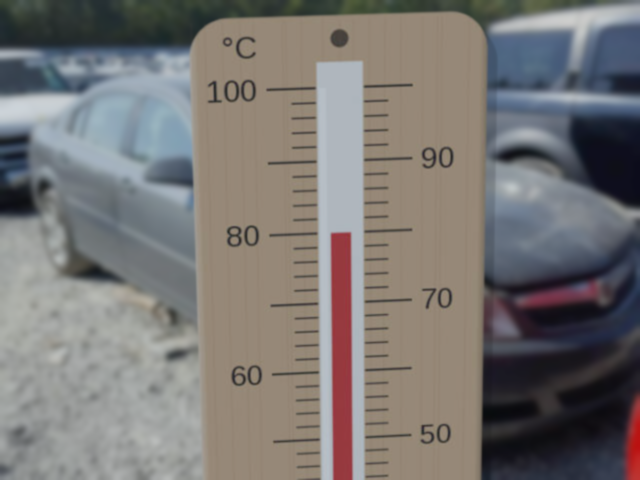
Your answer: 80°C
